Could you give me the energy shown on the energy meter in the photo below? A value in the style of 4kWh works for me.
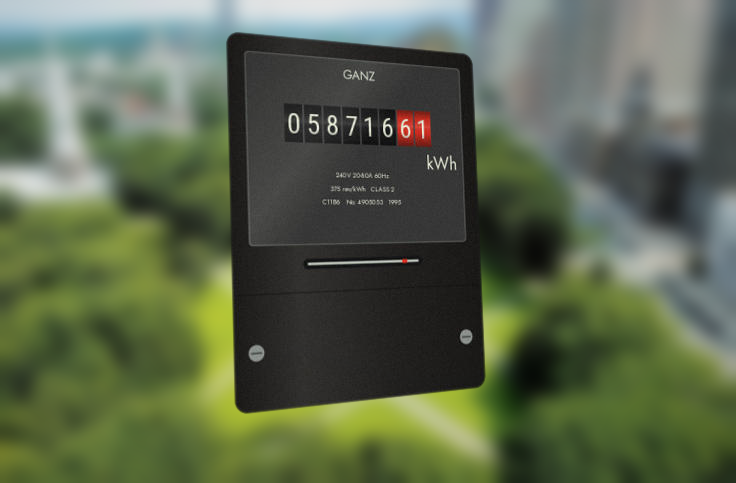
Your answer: 58716.61kWh
